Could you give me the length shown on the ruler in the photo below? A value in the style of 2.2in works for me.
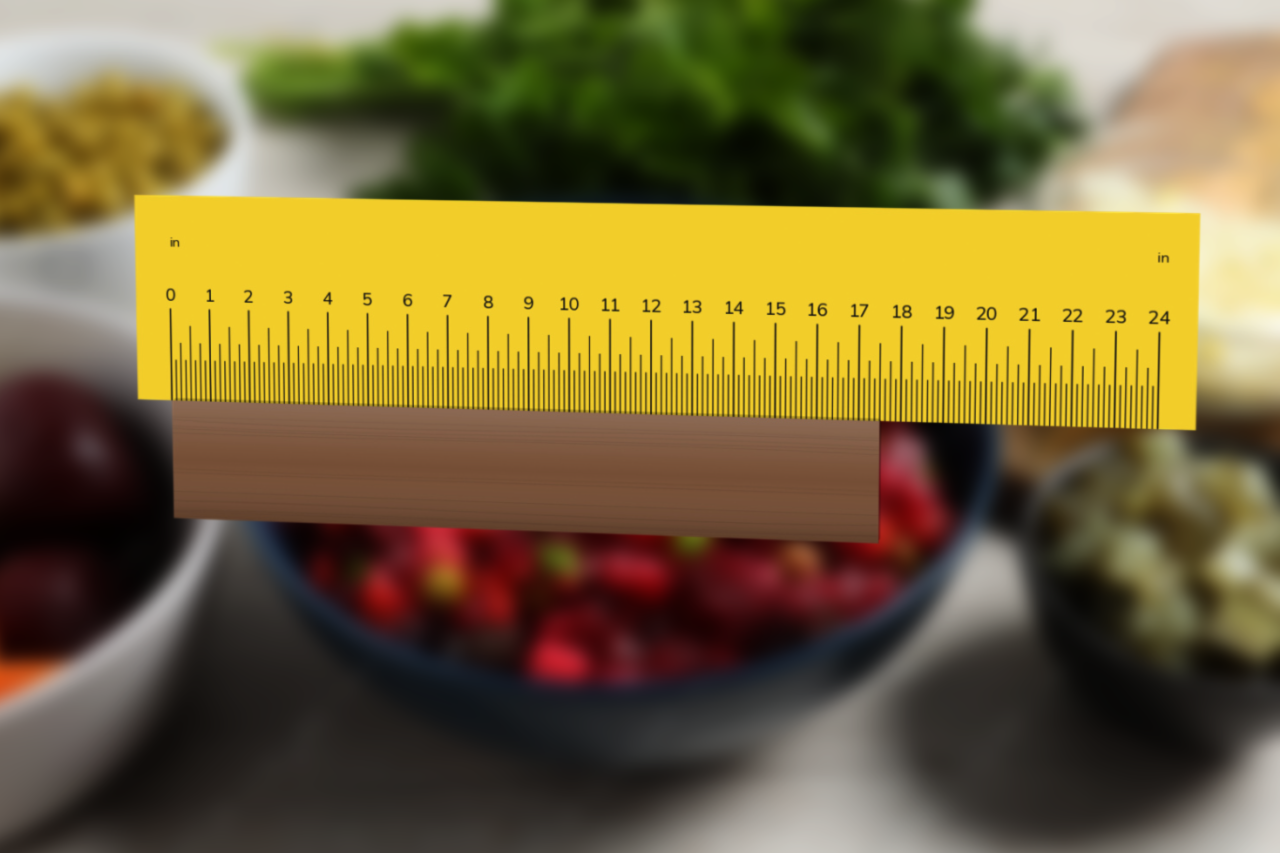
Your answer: 17.5in
